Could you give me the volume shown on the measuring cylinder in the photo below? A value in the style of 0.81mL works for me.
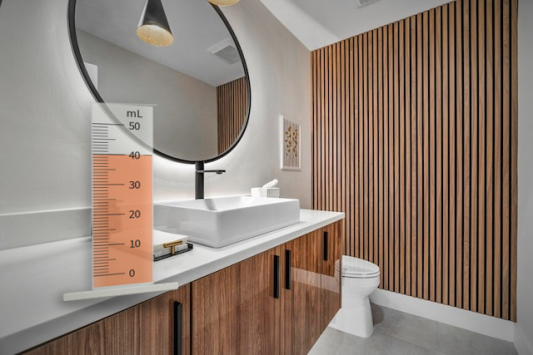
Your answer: 40mL
